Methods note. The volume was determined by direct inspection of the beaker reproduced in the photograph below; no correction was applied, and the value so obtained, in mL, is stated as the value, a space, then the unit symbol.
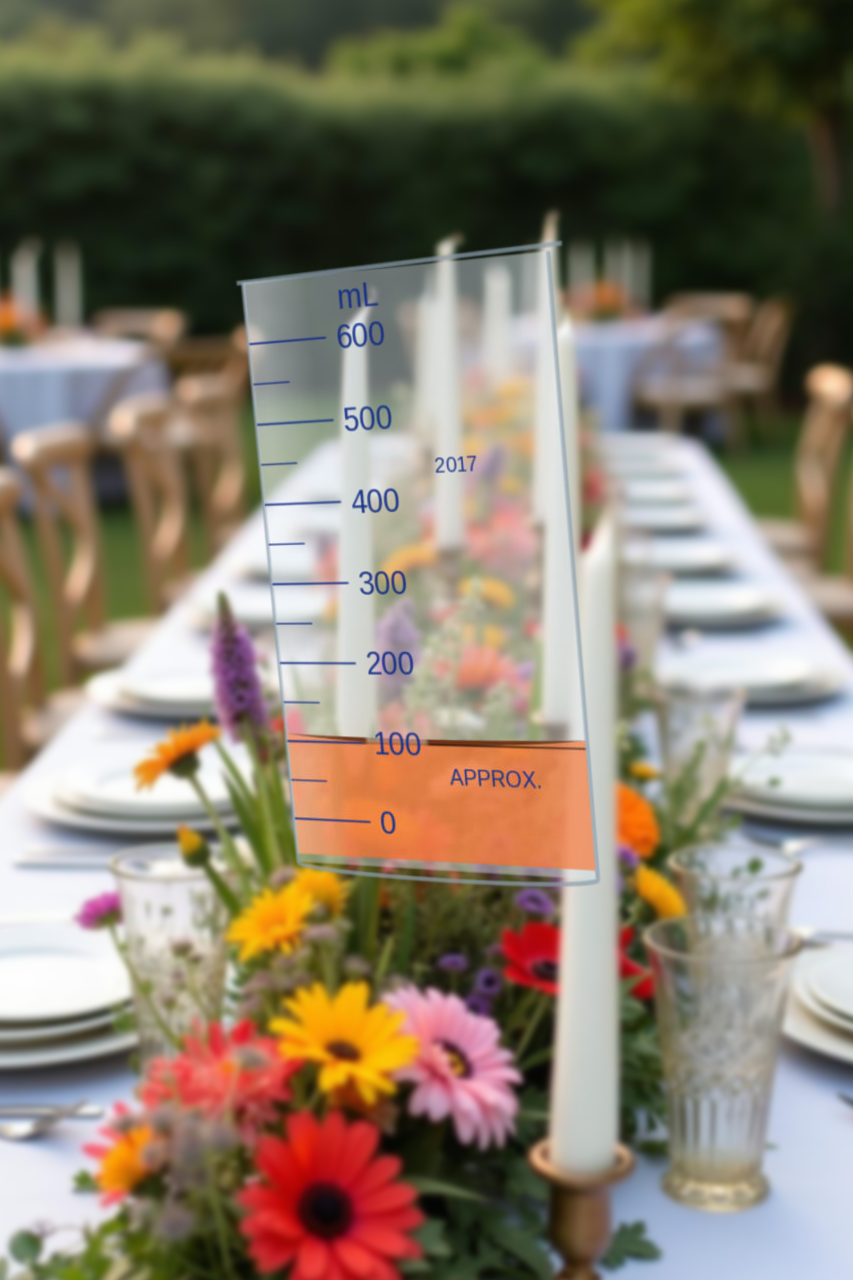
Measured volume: 100 mL
